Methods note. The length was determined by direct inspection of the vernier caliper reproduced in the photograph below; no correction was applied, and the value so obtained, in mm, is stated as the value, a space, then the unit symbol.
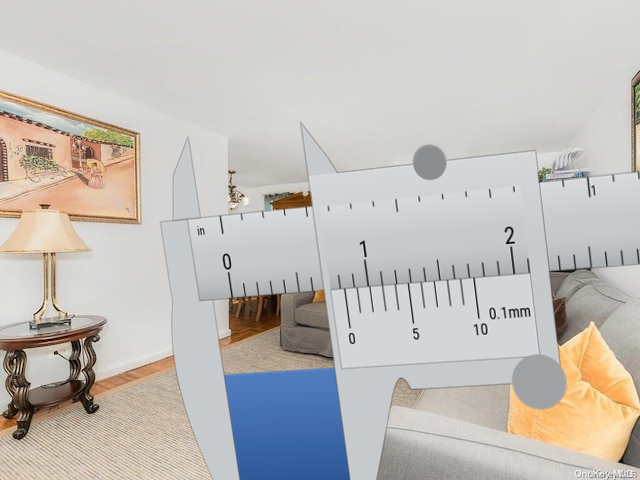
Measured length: 8.3 mm
